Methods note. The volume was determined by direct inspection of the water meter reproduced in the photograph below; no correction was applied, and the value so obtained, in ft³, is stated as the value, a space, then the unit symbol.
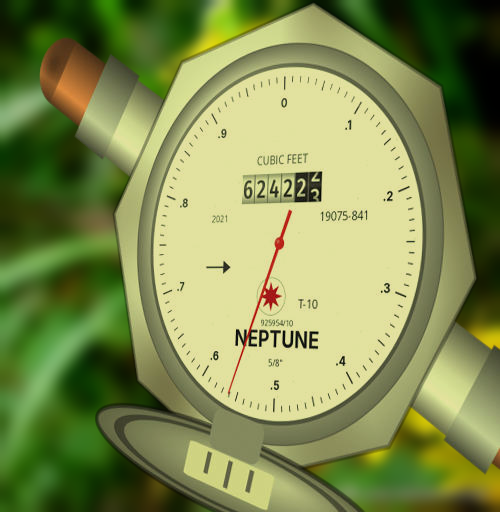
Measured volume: 624222.56 ft³
